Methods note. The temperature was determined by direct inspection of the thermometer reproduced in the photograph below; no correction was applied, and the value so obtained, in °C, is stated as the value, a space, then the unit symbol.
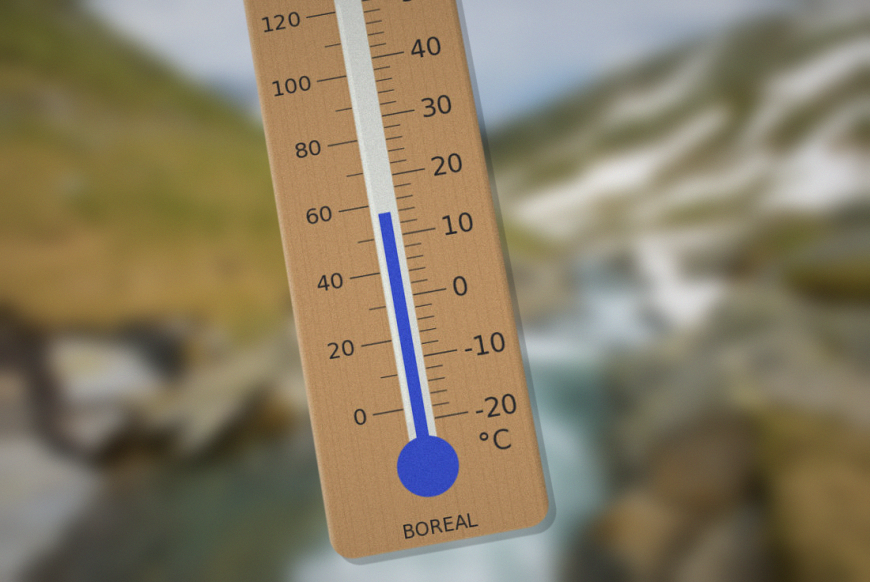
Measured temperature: 14 °C
